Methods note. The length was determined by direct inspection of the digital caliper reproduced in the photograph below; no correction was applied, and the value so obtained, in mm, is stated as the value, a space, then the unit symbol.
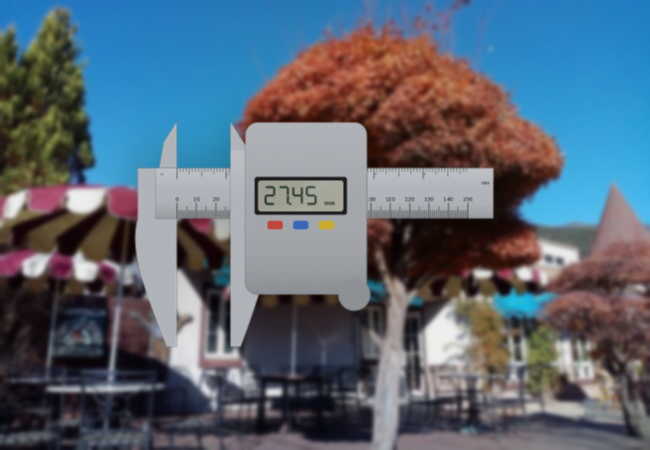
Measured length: 27.45 mm
